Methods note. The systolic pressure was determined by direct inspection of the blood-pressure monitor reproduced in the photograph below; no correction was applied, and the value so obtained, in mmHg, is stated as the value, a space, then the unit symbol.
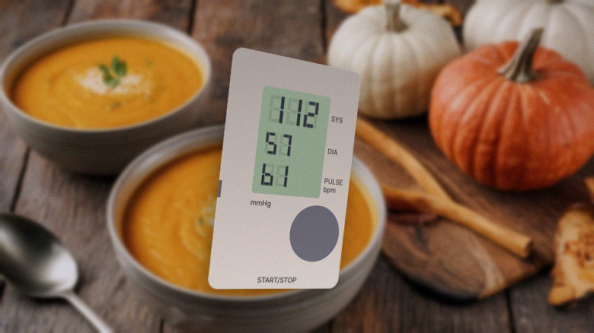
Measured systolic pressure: 112 mmHg
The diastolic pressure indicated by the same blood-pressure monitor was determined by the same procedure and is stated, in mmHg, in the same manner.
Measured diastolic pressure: 57 mmHg
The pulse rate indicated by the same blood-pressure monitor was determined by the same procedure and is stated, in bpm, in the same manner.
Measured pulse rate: 61 bpm
